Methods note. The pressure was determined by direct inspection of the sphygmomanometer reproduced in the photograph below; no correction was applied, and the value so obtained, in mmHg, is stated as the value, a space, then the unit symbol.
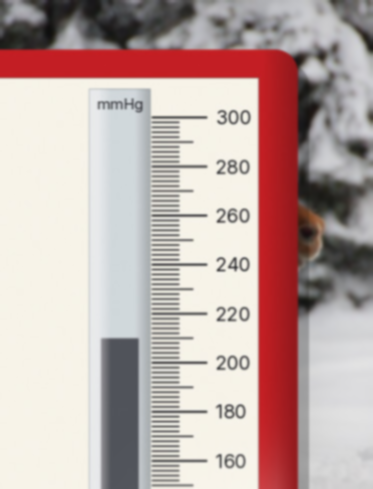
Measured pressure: 210 mmHg
